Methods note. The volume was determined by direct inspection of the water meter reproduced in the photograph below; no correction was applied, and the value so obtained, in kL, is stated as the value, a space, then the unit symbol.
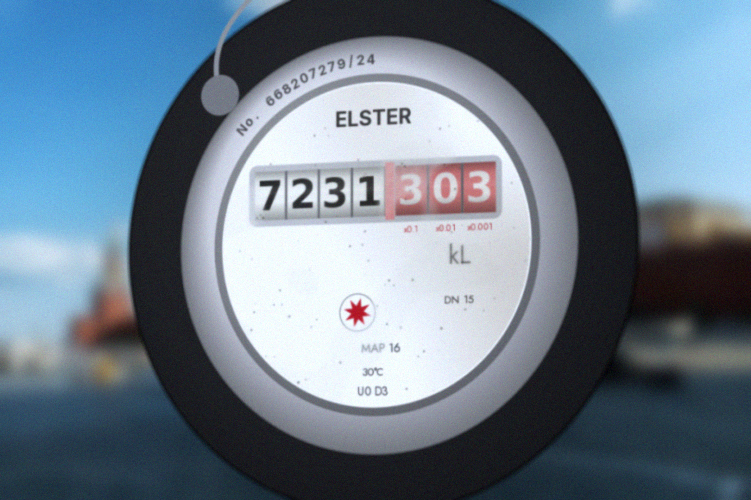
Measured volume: 7231.303 kL
